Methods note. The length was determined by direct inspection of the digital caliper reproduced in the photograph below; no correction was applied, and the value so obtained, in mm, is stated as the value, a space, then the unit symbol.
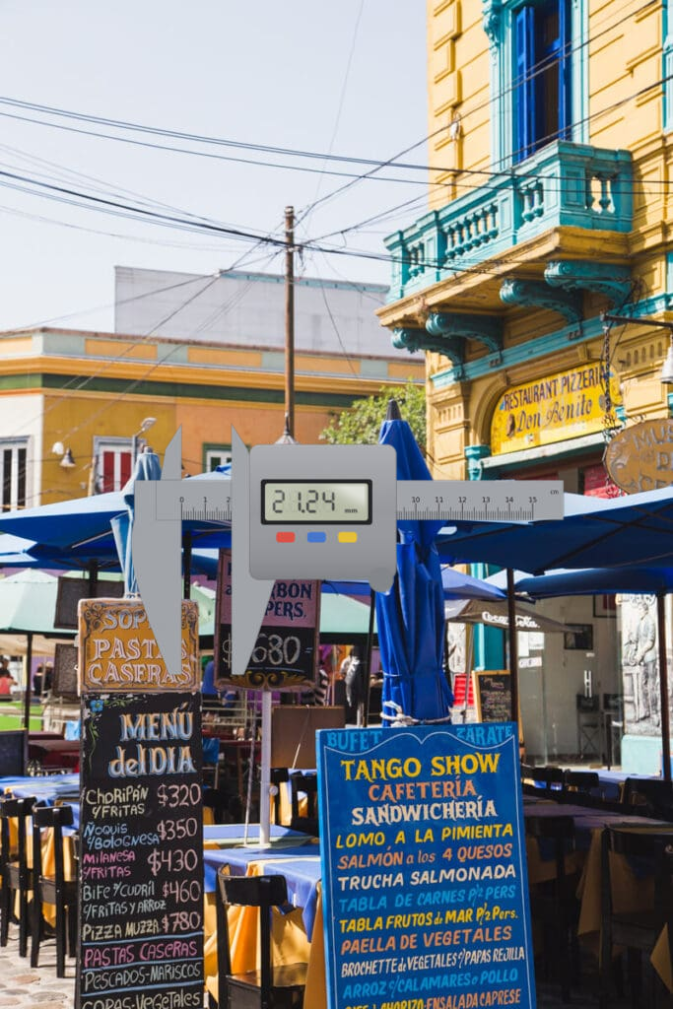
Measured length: 21.24 mm
